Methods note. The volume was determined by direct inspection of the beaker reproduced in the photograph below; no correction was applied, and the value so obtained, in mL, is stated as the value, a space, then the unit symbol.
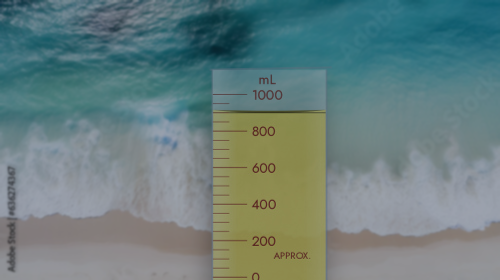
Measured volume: 900 mL
